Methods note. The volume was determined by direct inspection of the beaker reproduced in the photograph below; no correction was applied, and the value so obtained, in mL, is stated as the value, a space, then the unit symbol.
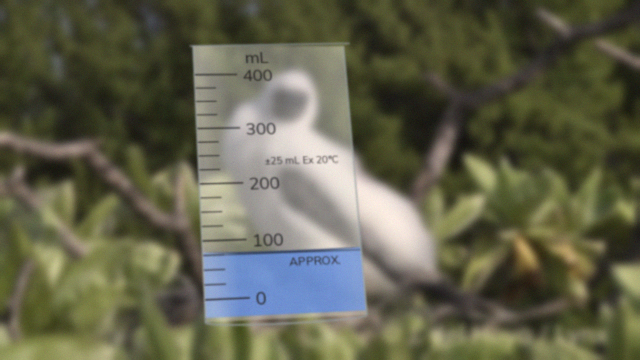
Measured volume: 75 mL
